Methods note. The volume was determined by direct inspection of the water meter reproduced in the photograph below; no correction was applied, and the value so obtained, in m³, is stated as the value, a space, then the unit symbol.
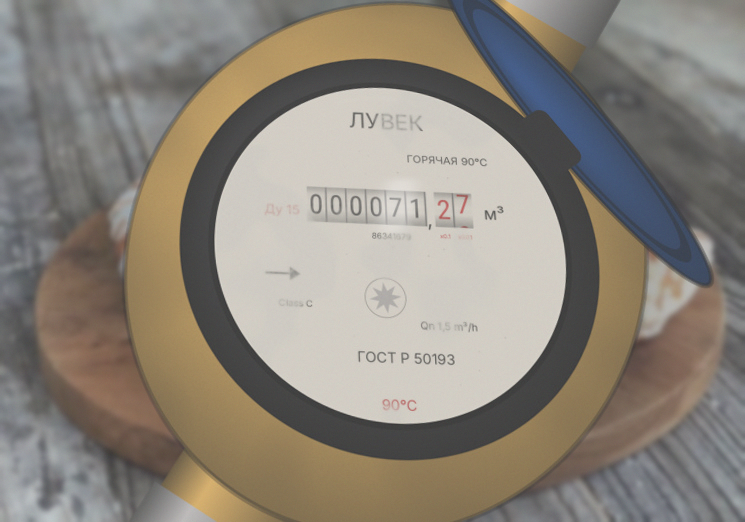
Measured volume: 71.27 m³
